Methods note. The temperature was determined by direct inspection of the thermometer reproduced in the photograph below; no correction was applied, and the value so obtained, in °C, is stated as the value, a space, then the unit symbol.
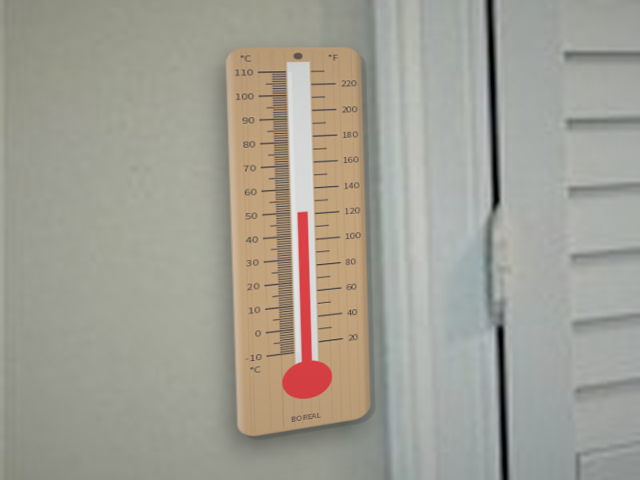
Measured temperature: 50 °C
